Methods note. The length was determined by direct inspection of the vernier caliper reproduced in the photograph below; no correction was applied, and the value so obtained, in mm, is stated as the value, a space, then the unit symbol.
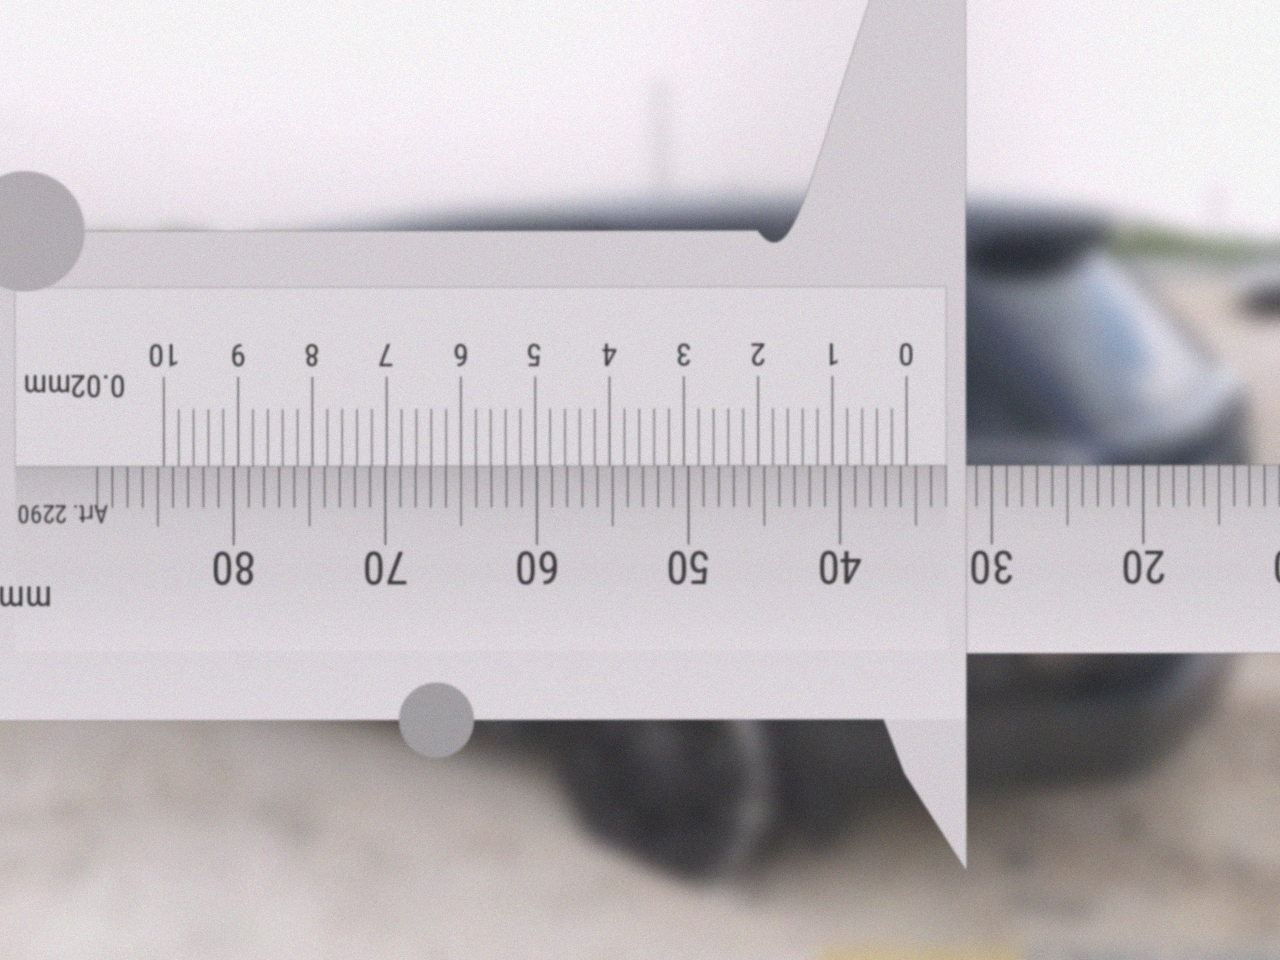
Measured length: 35.6 mm
